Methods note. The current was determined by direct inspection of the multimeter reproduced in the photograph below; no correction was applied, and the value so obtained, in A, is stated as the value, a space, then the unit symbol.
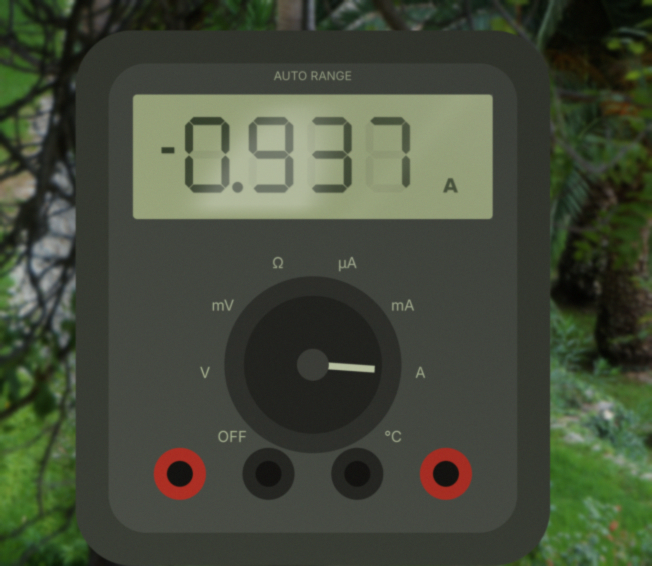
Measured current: -0.937 A
